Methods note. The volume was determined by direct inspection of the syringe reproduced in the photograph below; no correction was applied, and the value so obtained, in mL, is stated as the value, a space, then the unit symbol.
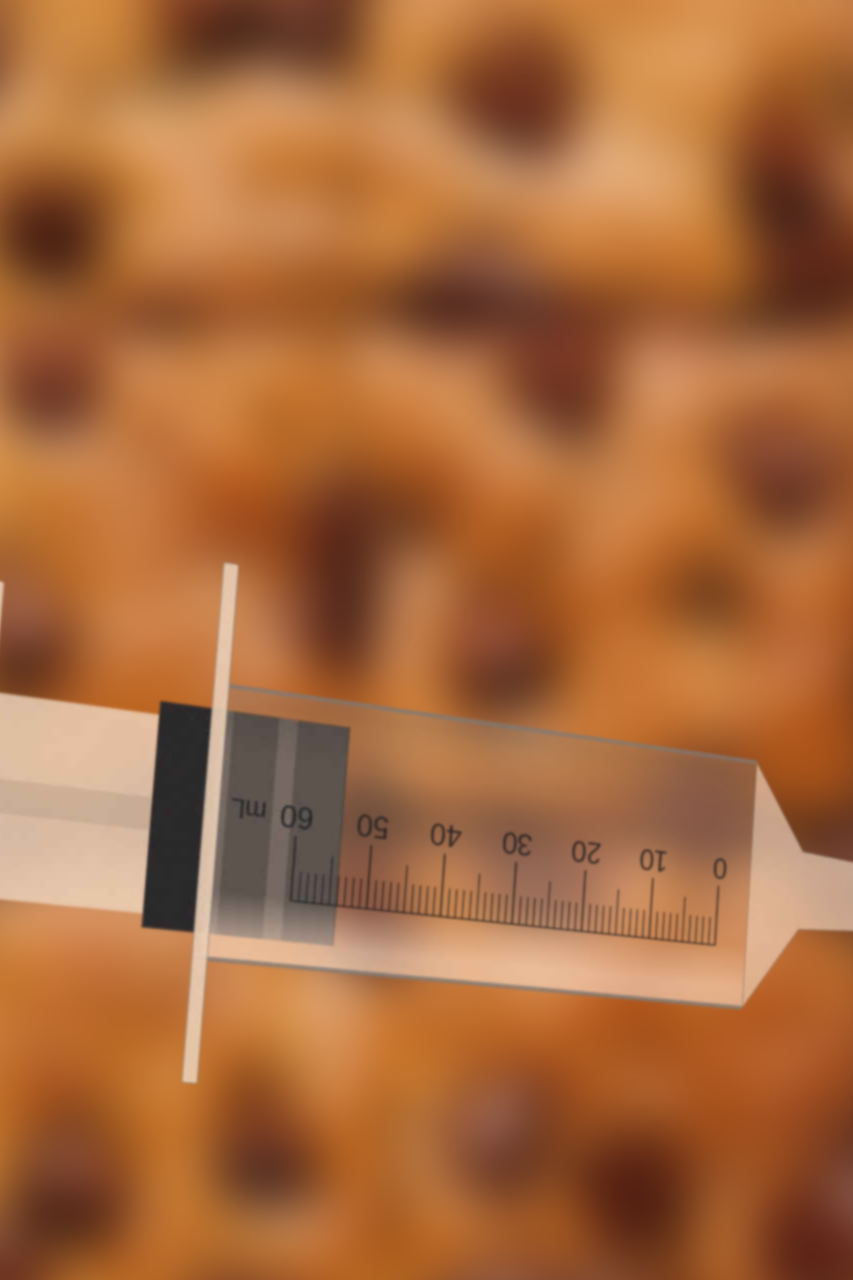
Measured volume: 54 mL
